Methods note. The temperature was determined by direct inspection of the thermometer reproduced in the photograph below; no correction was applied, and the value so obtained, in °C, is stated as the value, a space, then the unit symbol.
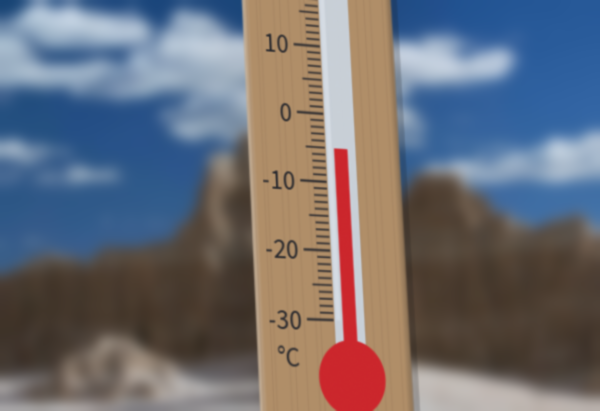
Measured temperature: -5 °C
